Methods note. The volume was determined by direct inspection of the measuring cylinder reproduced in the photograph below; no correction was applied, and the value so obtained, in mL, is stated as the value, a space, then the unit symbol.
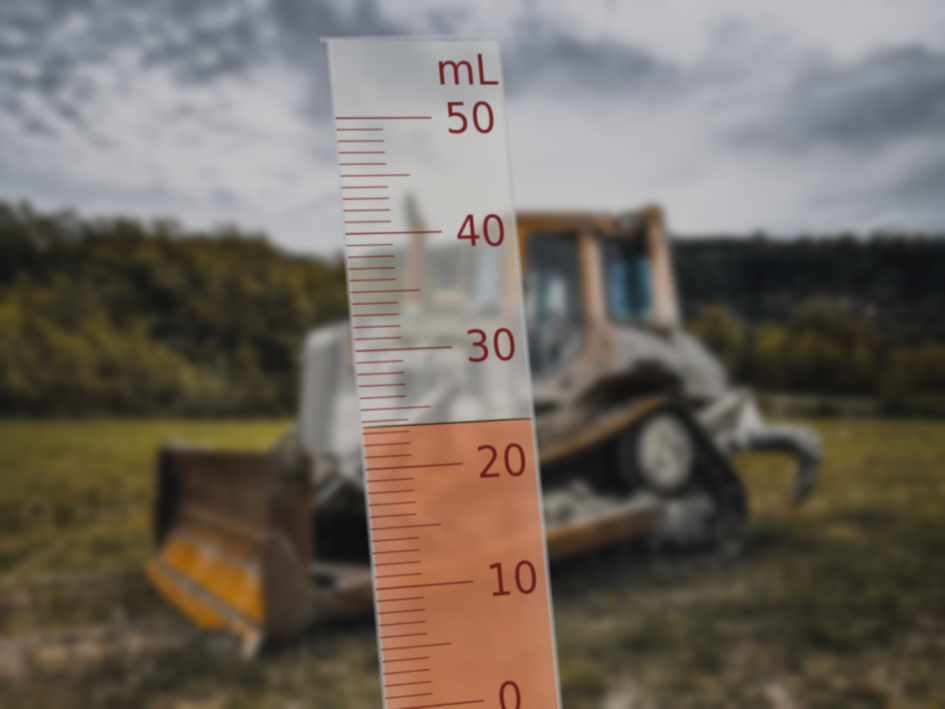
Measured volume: 23.5 mL
